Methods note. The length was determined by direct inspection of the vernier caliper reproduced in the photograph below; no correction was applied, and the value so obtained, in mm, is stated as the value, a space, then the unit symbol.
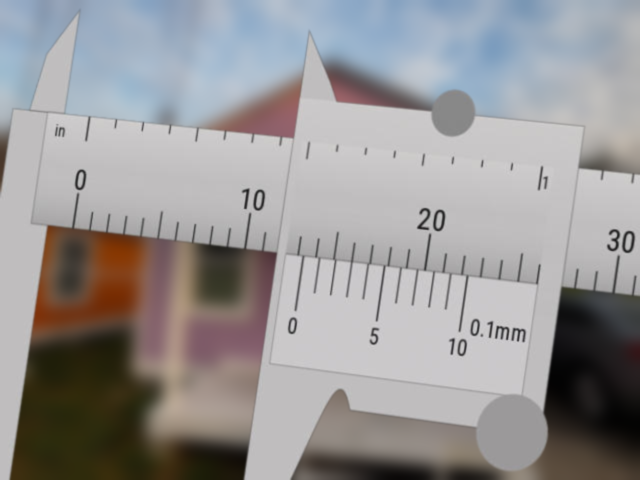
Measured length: 13.3 mm
